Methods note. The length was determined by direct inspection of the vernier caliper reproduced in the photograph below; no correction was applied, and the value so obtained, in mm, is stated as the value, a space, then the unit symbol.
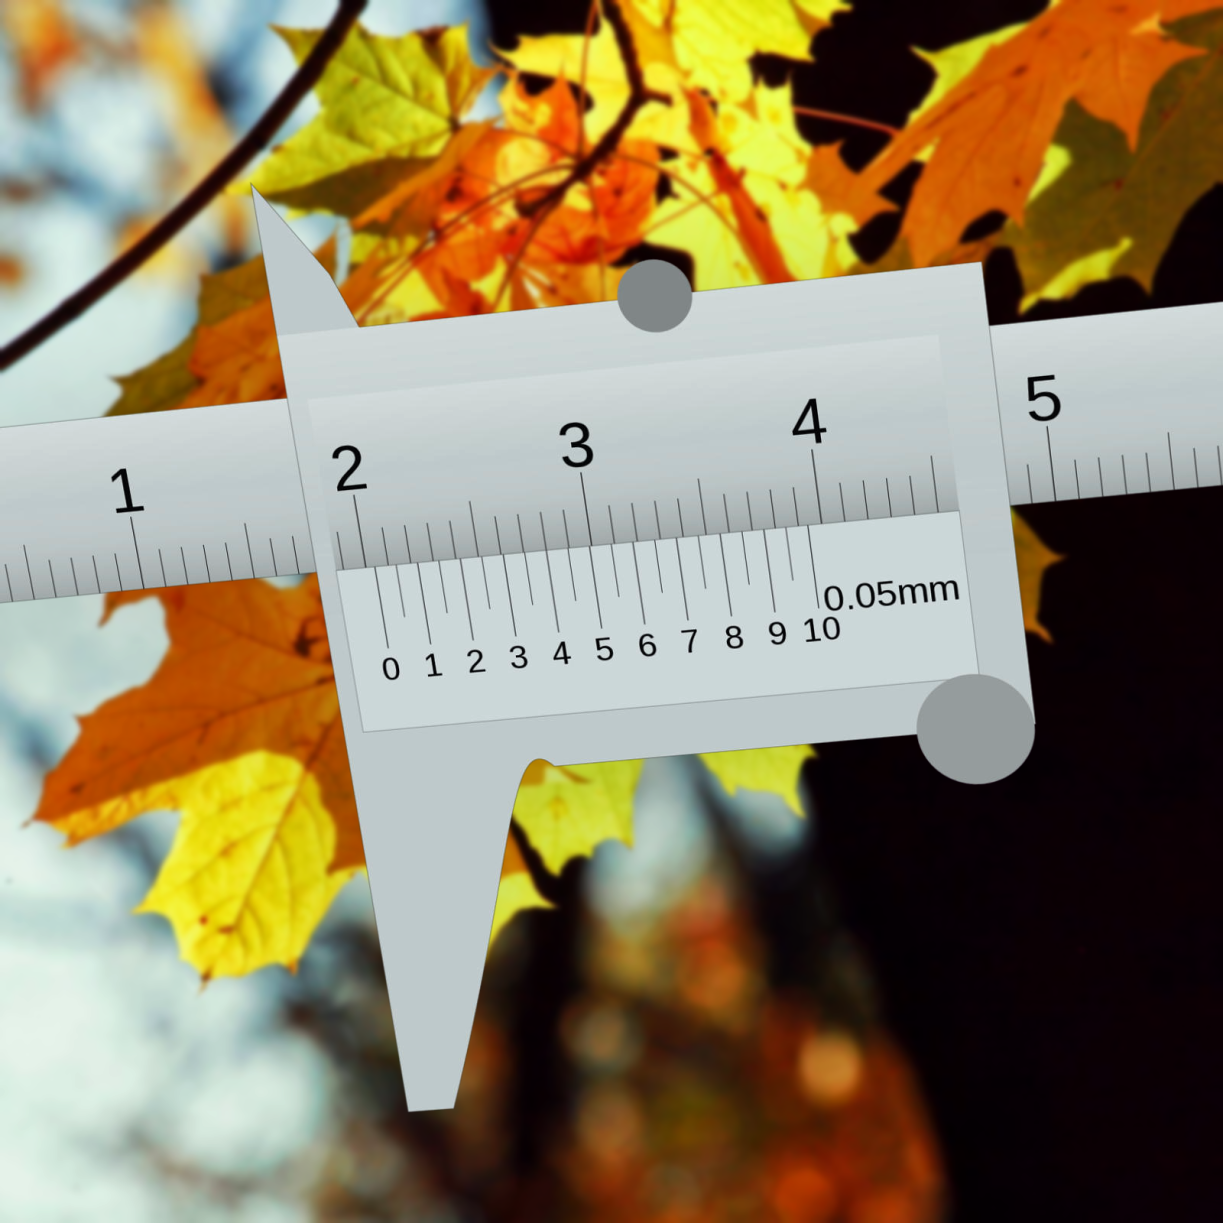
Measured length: 20.40 mm
